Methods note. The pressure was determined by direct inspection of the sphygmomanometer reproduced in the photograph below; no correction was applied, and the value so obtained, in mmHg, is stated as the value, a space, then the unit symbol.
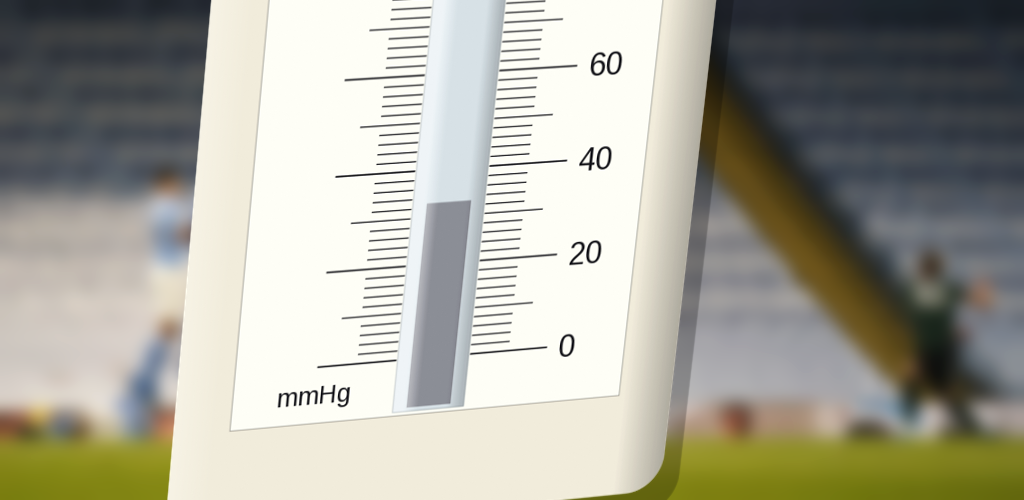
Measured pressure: 33 mmHg
